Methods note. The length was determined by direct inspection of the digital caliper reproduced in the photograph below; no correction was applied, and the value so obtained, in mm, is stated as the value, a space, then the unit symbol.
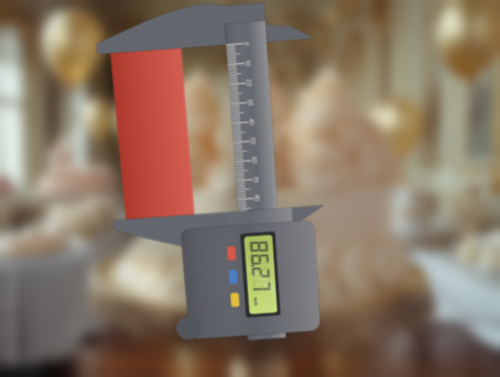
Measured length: 86.27 mm
